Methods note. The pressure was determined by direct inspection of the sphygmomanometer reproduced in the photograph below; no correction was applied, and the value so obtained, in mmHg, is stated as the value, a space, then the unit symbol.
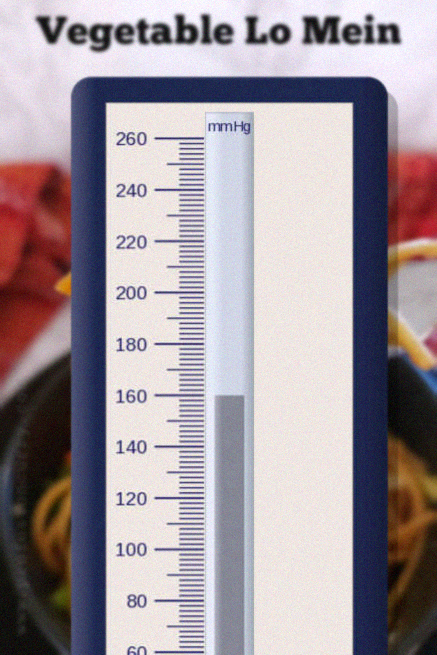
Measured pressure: 160 mmHg
